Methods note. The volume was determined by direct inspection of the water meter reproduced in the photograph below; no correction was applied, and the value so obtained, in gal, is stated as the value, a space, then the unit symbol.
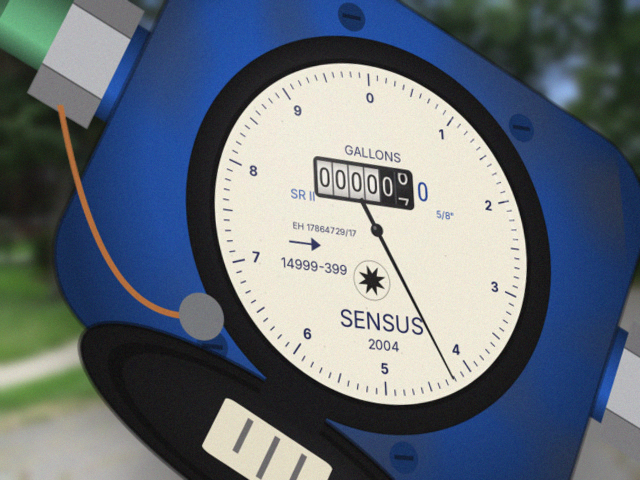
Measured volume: 64.2 gal
